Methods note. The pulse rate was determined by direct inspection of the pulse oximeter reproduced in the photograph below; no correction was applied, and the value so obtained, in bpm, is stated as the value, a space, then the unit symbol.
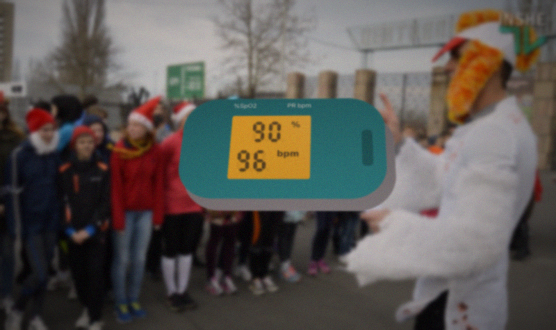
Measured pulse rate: 96 bpm
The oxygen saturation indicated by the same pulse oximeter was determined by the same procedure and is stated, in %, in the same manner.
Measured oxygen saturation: 90 %
